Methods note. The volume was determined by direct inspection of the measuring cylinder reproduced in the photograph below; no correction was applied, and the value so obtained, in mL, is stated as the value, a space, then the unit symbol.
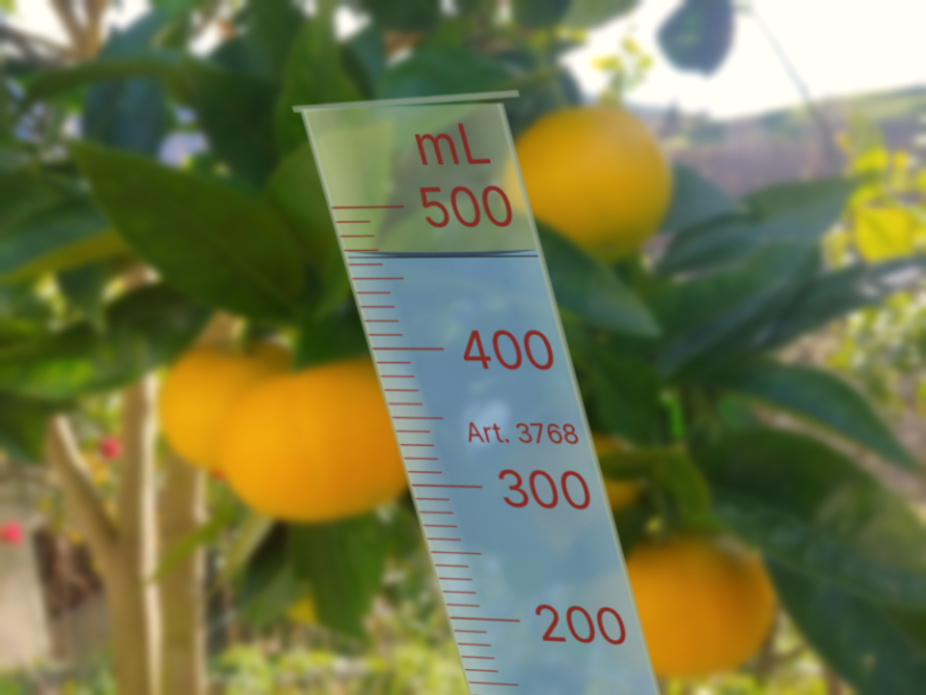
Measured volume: 465 mL
